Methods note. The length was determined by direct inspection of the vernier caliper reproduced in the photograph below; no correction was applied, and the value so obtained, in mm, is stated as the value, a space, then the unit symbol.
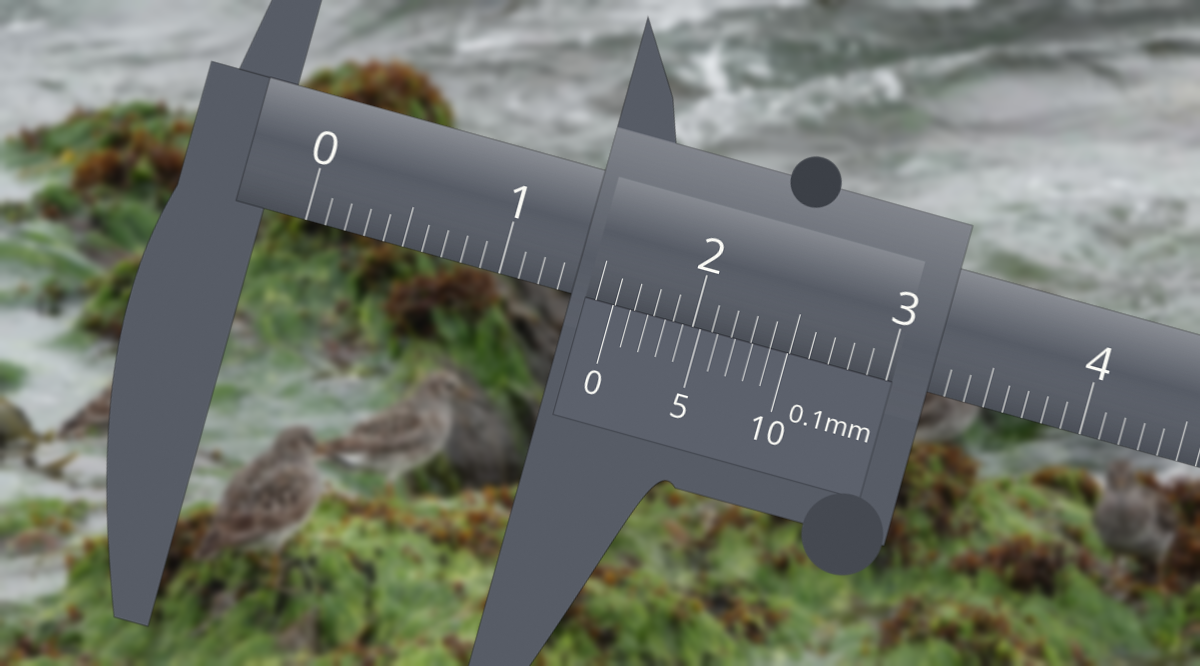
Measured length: 15.9 mm
